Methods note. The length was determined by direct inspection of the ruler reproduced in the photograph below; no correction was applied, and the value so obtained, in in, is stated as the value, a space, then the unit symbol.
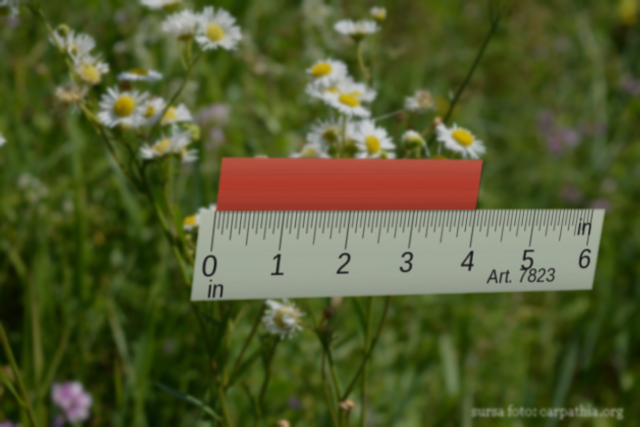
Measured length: 4 in
